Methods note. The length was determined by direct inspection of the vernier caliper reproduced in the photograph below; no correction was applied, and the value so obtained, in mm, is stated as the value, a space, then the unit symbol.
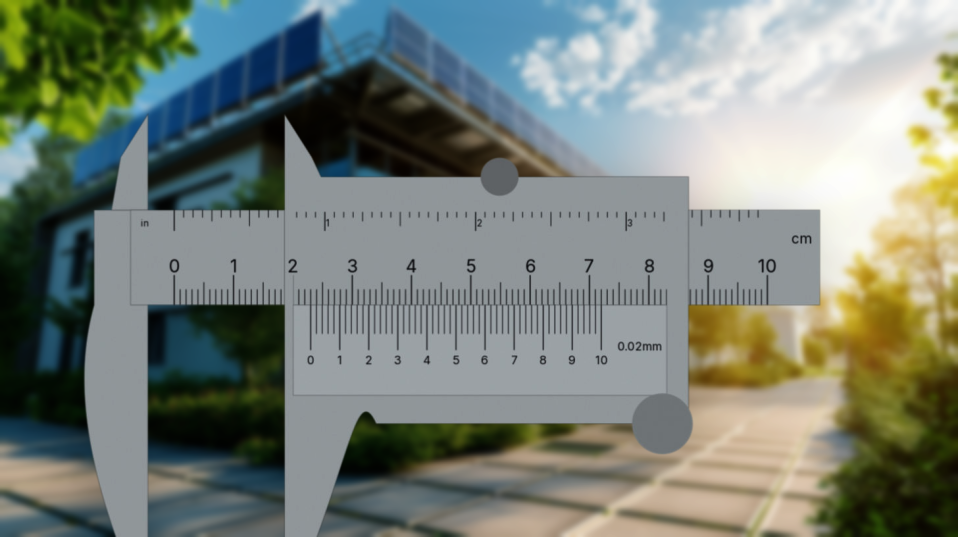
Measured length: 23.0 mm
